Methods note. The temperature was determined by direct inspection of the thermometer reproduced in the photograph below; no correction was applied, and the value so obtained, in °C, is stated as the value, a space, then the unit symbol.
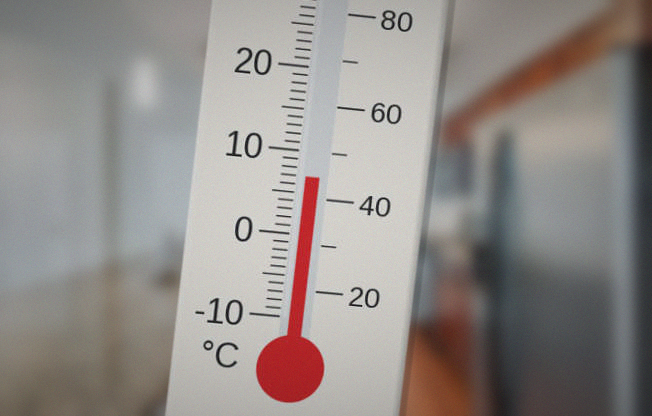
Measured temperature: 7 °C
